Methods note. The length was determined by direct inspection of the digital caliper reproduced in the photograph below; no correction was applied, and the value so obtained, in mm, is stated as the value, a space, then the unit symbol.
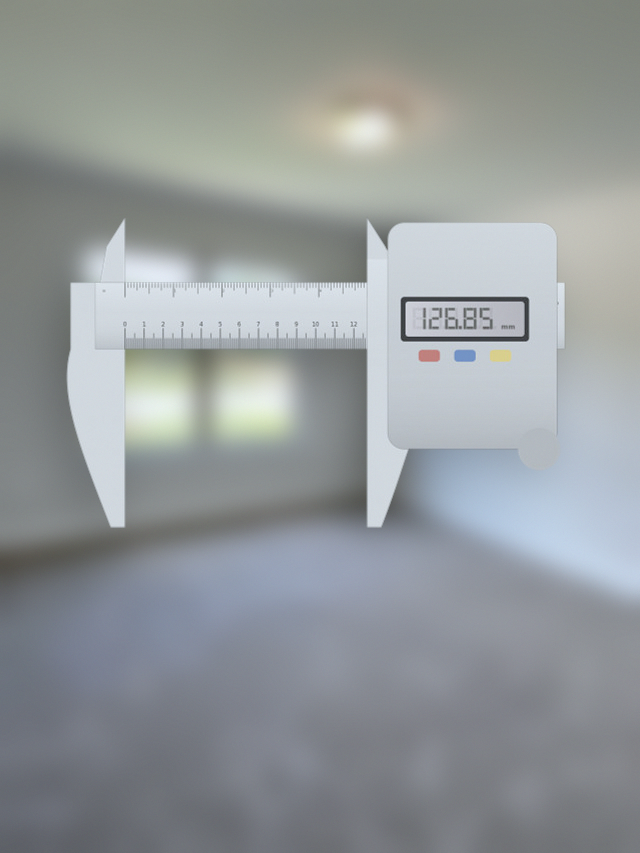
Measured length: 126.85 mm
